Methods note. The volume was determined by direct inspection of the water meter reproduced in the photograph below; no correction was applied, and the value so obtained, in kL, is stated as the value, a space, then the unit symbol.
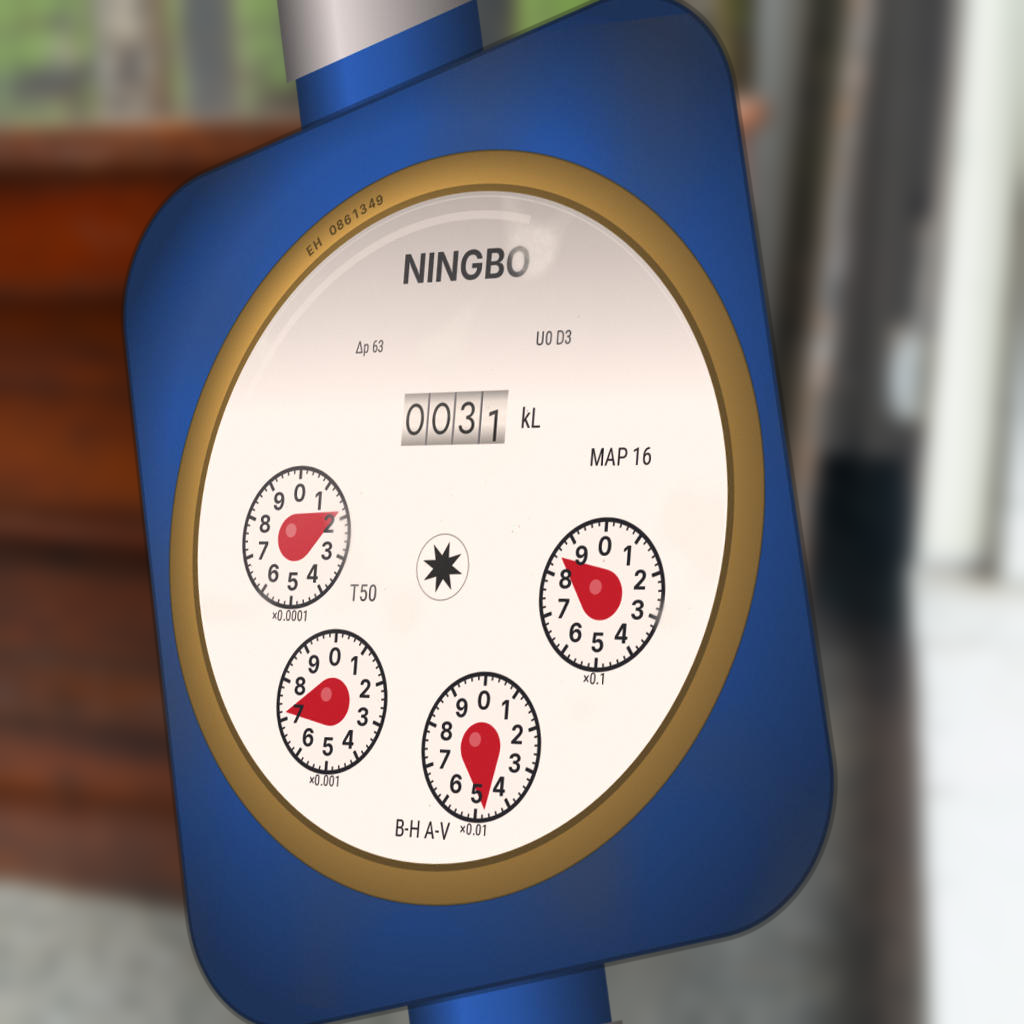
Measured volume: 30.8471 kL
